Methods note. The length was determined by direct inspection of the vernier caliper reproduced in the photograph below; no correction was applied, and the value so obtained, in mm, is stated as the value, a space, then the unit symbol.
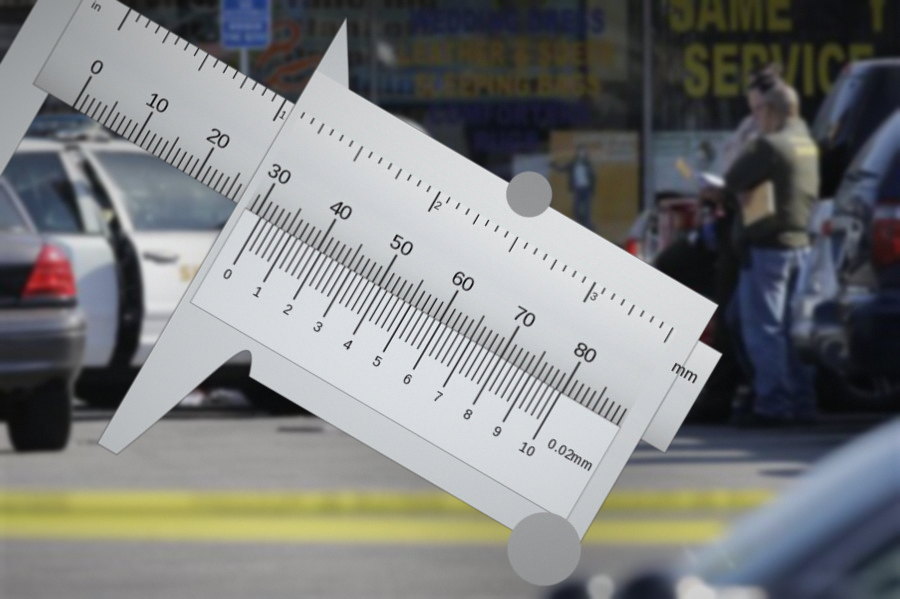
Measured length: 30.8 mm
